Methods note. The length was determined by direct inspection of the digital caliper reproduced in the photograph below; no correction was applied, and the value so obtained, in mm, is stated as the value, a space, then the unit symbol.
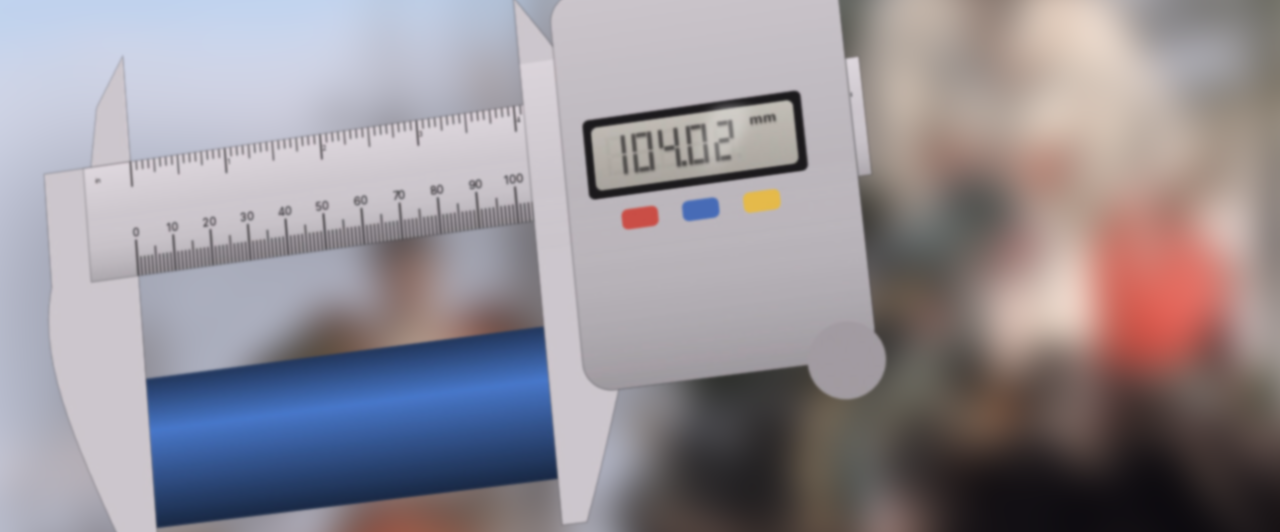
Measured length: 104.02 mm
